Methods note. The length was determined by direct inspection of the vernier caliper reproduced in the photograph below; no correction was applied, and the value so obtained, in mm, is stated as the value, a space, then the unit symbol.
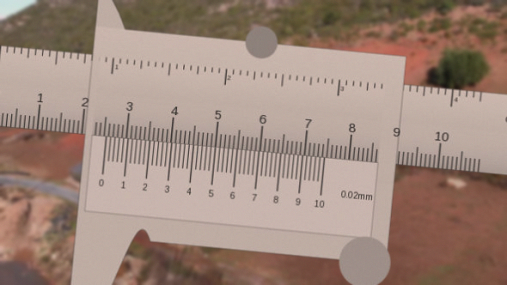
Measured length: 25.5 mm
